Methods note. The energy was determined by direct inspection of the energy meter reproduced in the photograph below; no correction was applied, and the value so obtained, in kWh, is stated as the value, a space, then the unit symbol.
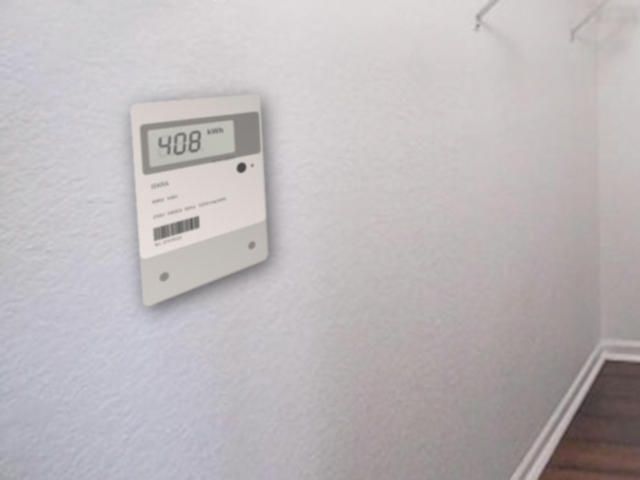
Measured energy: 408 kWh
